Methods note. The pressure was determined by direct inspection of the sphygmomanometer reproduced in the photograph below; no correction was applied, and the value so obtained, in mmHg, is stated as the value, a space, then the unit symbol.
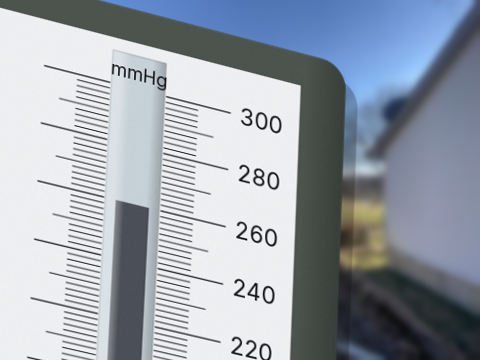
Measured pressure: 260 mmHg
